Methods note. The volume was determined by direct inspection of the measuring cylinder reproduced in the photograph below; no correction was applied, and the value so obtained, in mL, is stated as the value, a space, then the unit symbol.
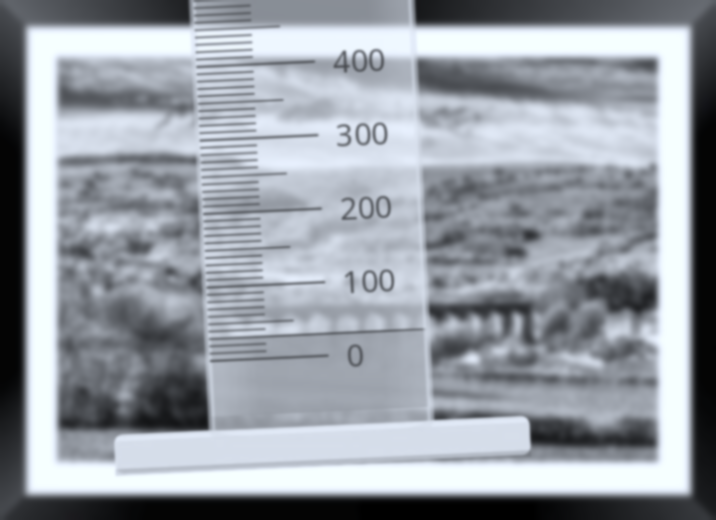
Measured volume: 30 mL
